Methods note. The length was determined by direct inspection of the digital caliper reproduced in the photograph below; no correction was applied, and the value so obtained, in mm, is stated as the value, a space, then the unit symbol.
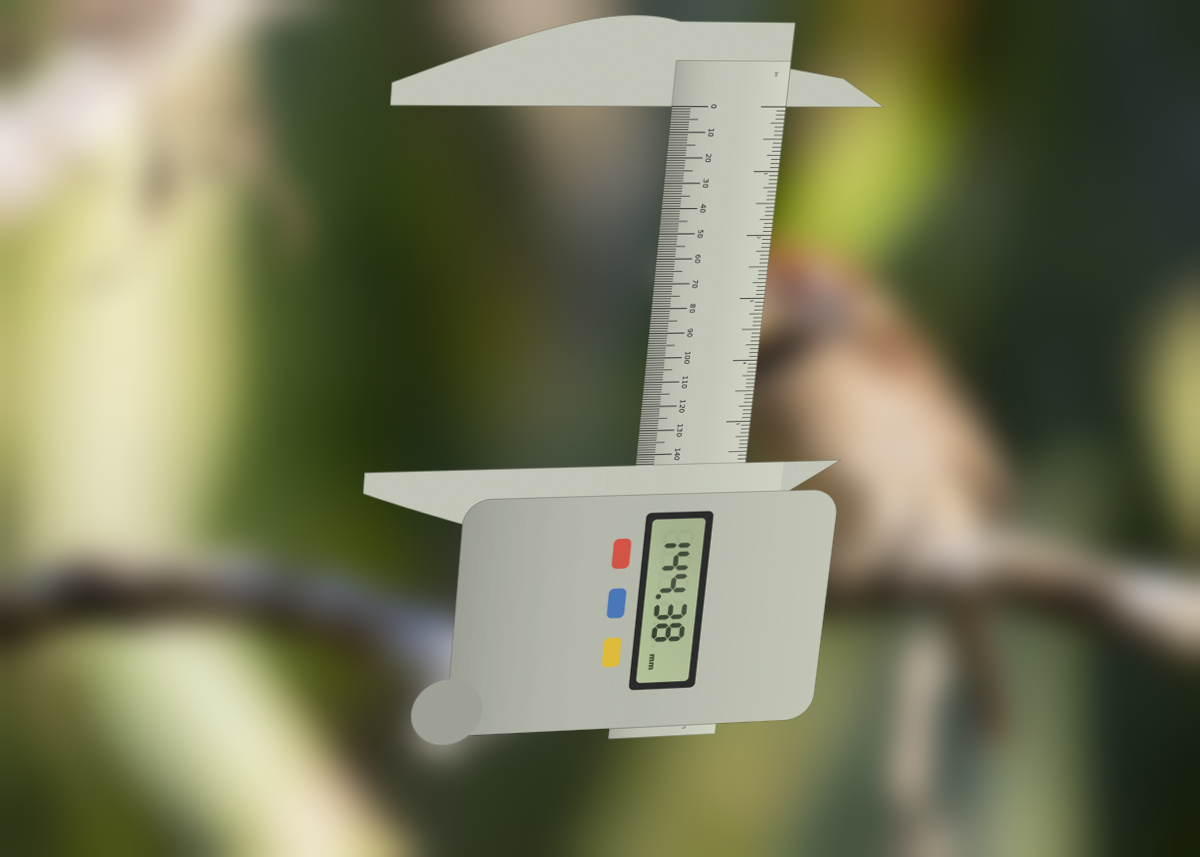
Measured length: 144.38 mm
